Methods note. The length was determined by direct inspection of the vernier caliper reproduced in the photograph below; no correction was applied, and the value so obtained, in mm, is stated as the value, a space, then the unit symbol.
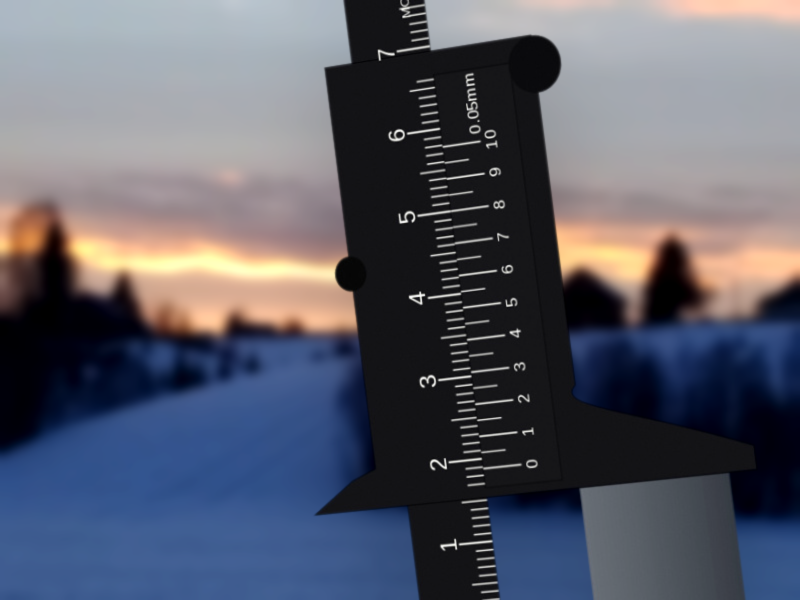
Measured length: 18.8 mm
